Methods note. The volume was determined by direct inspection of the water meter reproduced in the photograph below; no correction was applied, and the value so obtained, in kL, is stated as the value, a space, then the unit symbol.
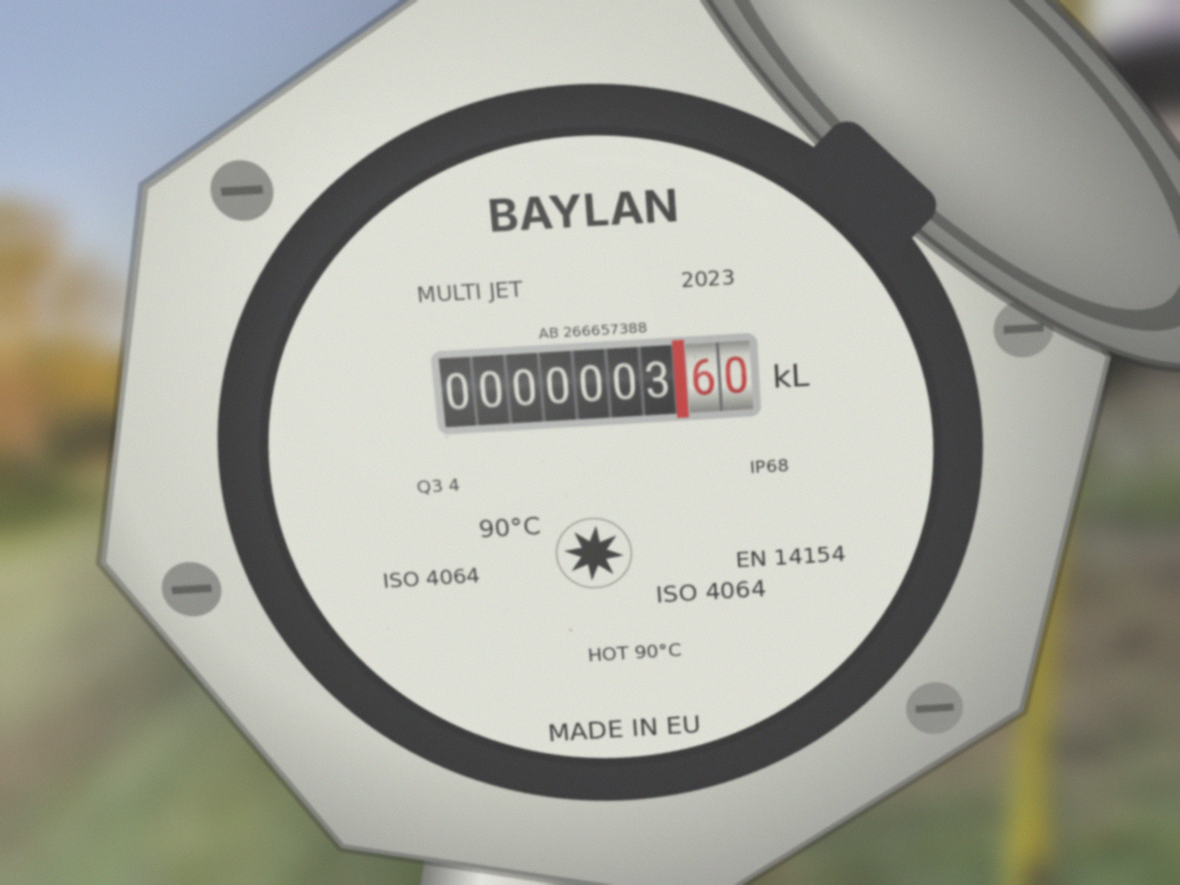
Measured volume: 3.60 kL
